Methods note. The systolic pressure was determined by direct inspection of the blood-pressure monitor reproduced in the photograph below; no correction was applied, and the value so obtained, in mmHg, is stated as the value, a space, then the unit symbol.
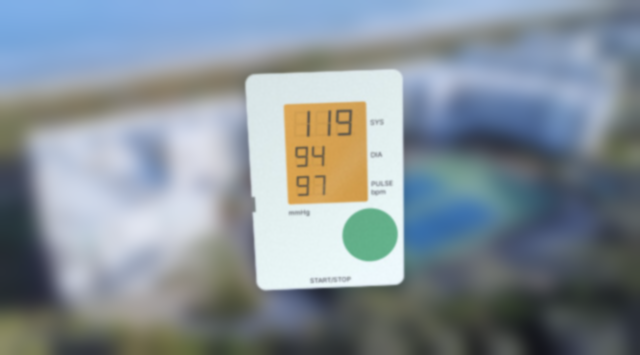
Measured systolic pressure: 119 mmHg
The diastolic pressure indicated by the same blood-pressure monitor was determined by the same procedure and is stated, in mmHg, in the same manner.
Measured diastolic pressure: 94 mmHg
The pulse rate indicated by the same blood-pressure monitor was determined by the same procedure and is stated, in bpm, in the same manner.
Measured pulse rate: 97 bpm
